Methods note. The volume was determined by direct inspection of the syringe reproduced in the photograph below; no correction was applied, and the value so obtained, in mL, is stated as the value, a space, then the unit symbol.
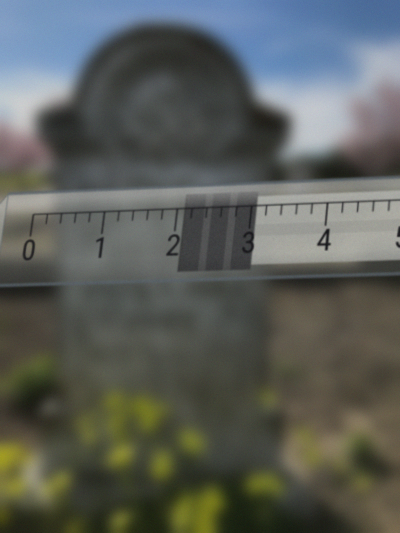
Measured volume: 2.1 mL
